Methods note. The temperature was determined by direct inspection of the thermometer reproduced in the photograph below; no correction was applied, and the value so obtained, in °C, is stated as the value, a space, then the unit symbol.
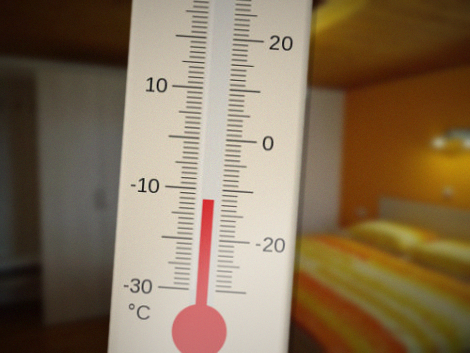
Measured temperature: -12 °C
